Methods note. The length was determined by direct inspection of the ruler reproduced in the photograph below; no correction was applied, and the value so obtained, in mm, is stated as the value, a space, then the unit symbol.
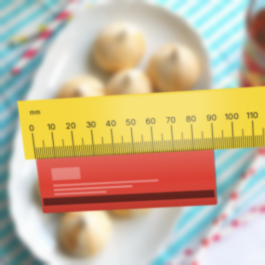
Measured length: 90 mm
